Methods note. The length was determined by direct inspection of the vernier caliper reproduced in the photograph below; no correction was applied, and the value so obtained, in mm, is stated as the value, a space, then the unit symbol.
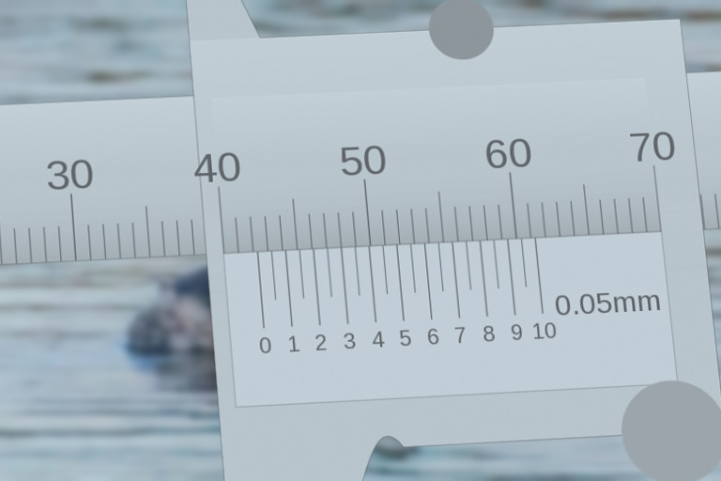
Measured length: 42.3 mm
